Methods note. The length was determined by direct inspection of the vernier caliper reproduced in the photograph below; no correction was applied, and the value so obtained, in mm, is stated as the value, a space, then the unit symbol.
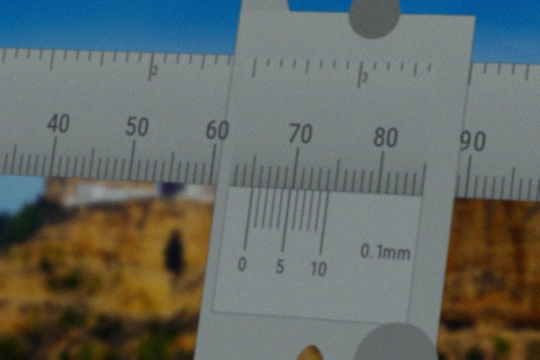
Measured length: 65.2 mm
